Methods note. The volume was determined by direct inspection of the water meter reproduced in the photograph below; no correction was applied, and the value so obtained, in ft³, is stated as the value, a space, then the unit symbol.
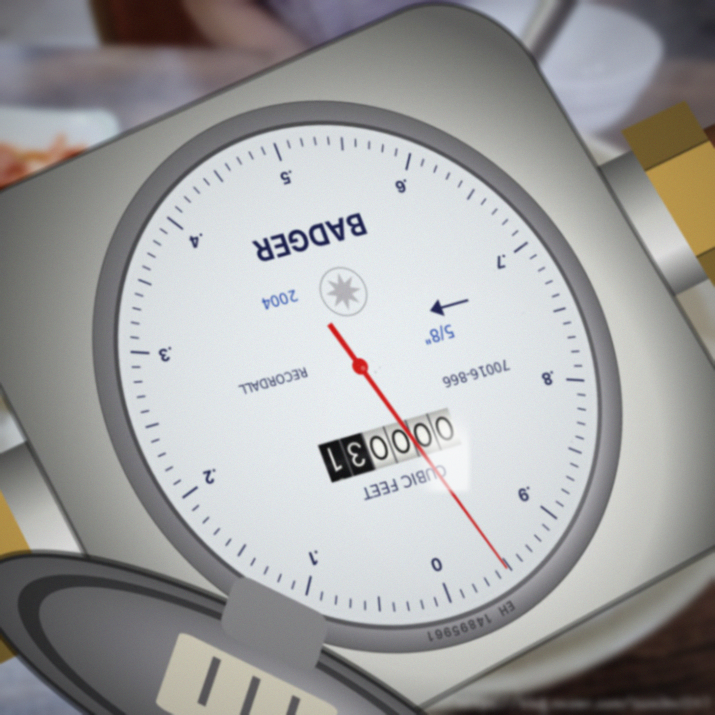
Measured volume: 30.95 ft³
